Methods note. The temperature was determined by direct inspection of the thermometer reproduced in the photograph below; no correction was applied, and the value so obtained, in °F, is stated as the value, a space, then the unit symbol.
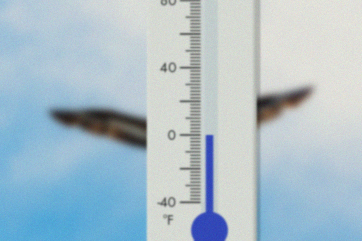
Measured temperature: 0 °F
